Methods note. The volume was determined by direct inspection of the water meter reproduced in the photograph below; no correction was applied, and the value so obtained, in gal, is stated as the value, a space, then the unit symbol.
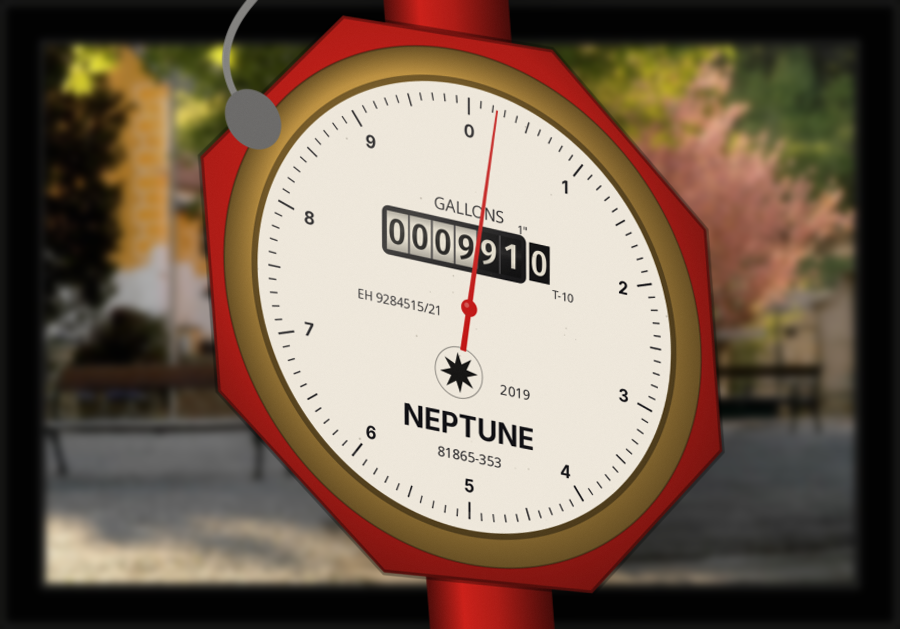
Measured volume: 9910.2 gal
